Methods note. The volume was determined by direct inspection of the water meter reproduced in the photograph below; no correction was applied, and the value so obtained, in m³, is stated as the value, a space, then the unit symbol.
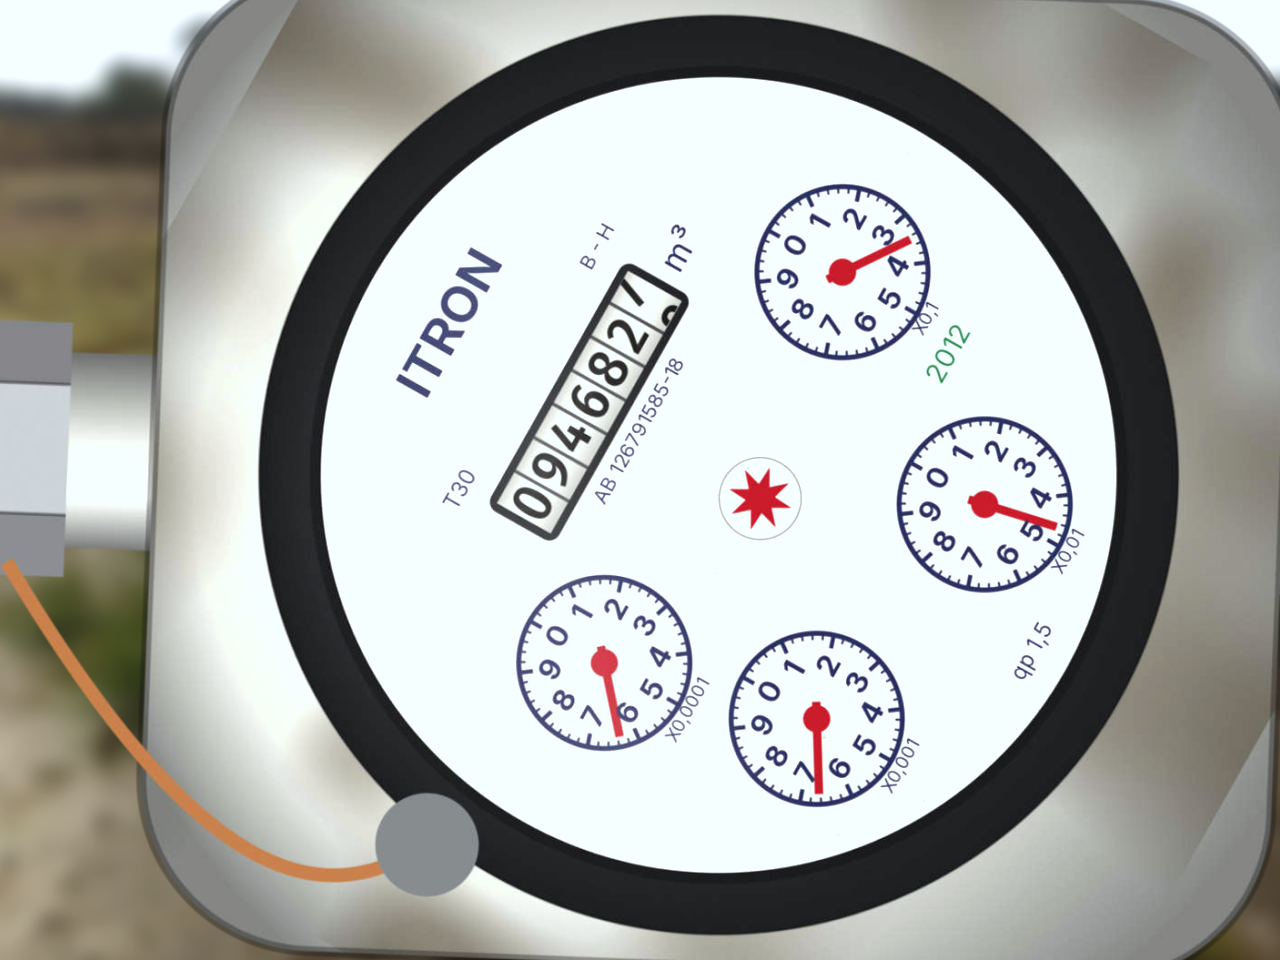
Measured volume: 946827.3466 m³
